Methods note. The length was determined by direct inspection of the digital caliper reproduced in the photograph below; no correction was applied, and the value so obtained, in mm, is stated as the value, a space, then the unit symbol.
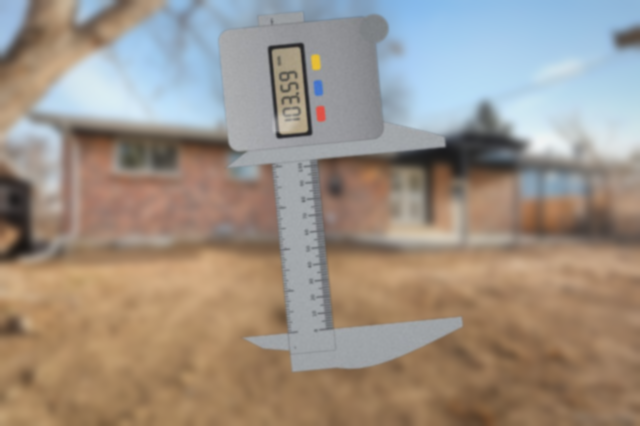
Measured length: 103.59 mm
